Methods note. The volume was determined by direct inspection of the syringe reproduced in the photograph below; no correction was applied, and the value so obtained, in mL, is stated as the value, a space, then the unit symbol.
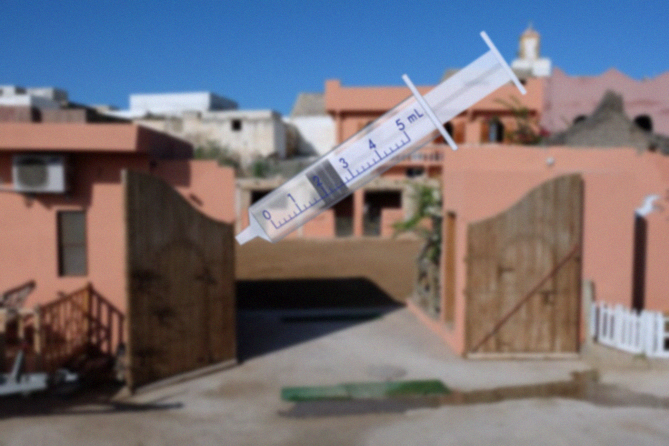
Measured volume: 1.8 mL
